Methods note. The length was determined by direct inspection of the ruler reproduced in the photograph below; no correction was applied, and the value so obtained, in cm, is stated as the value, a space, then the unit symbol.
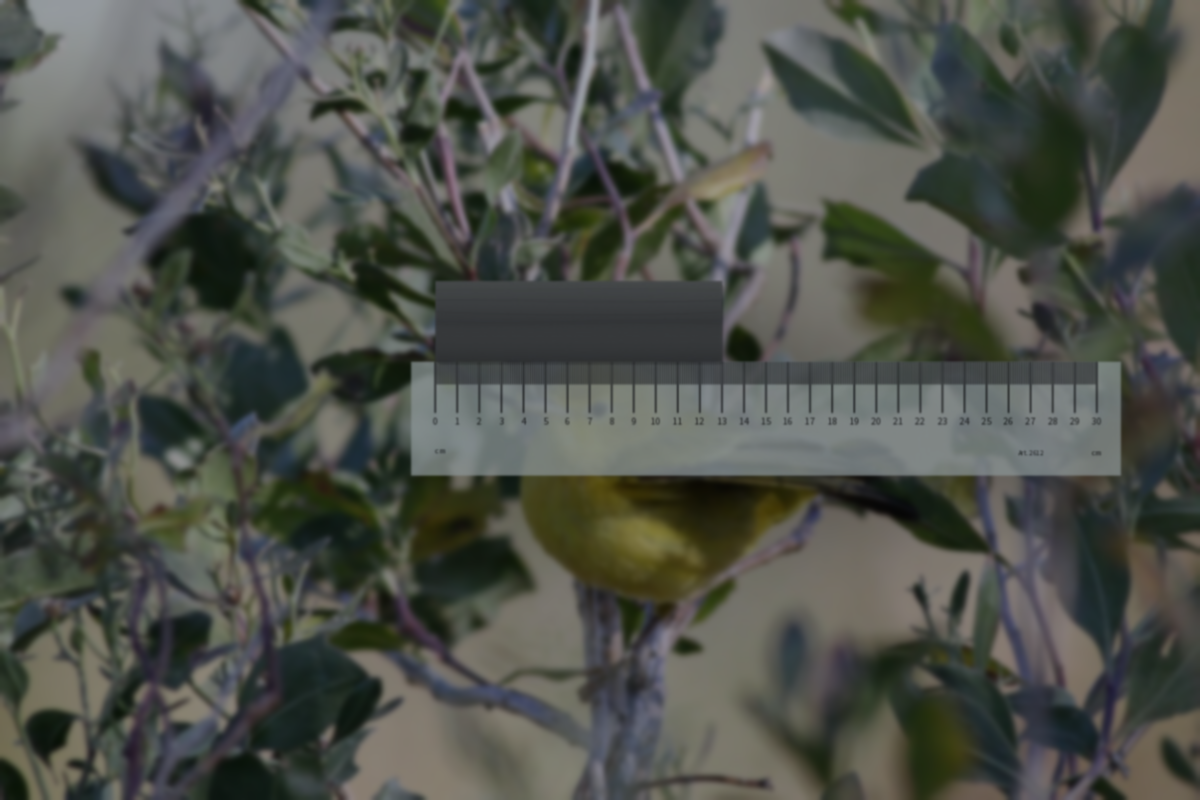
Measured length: 13 cm
